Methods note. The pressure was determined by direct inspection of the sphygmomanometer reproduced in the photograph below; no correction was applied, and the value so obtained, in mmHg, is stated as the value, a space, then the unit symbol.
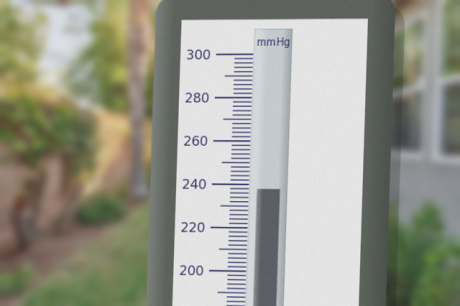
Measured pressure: 238 mmHg
